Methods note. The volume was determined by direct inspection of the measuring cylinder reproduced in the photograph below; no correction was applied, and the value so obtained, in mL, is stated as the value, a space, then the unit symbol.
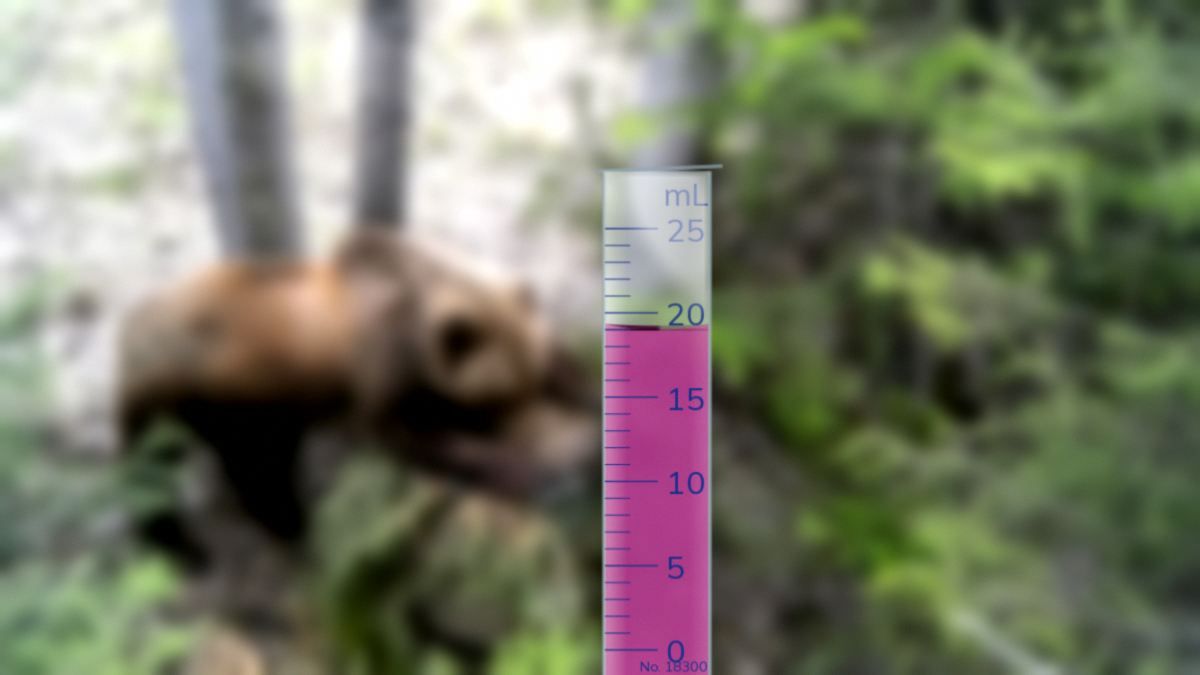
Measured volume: 19 mL
